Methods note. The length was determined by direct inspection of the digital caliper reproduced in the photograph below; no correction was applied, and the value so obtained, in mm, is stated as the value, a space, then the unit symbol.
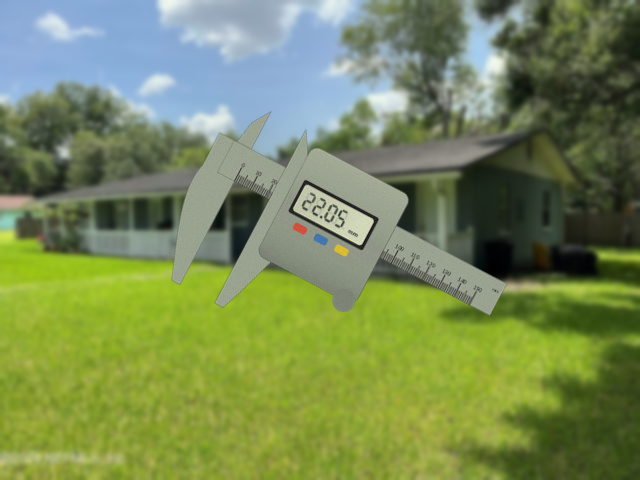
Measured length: 22.05 mm
